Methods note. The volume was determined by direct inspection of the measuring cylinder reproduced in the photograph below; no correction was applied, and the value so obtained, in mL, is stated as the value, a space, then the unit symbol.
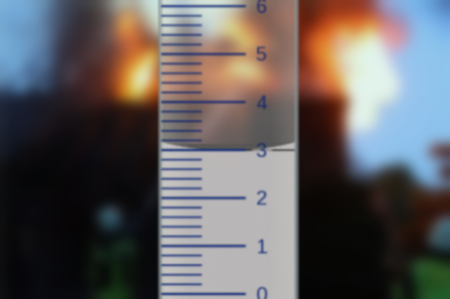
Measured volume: 3 mL
